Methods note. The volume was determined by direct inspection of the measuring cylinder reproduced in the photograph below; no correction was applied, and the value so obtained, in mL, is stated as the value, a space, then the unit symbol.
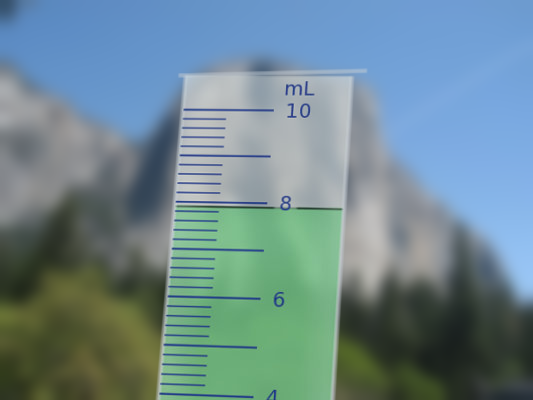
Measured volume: 7.9 mL
